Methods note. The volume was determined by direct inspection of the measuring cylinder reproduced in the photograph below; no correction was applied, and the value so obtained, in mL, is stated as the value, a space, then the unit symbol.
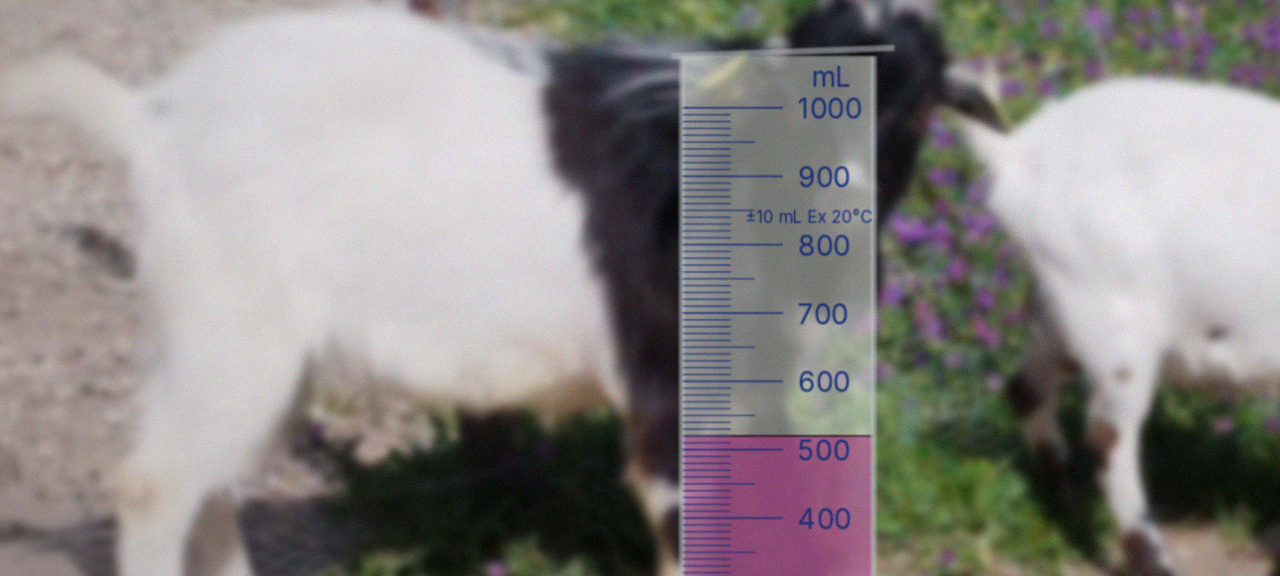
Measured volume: 520 mL
